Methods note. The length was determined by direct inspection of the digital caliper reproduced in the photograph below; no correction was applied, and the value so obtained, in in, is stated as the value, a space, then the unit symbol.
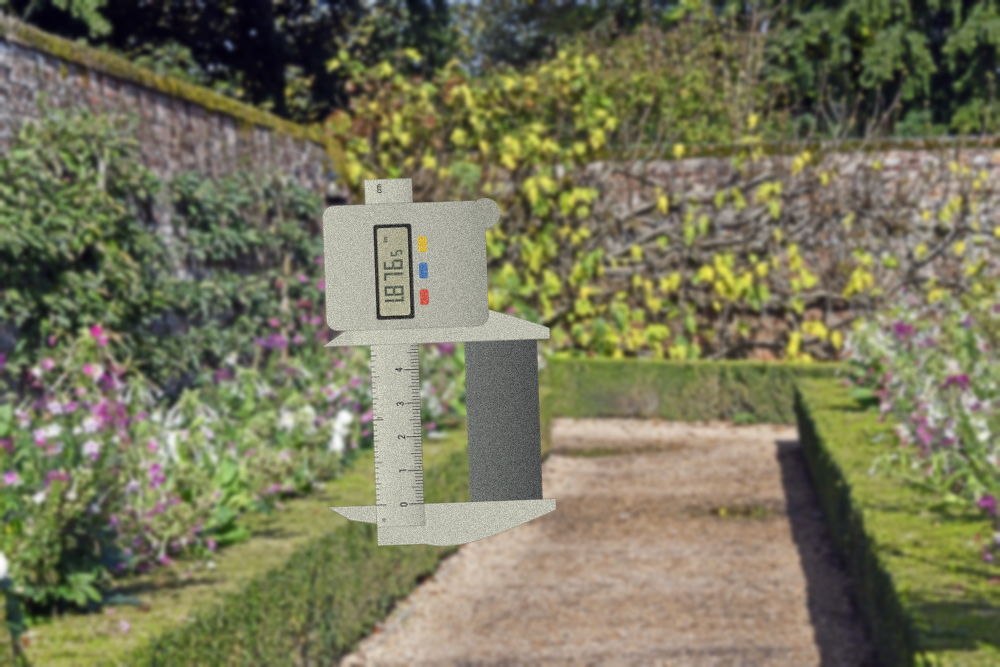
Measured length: 1.8765 in
